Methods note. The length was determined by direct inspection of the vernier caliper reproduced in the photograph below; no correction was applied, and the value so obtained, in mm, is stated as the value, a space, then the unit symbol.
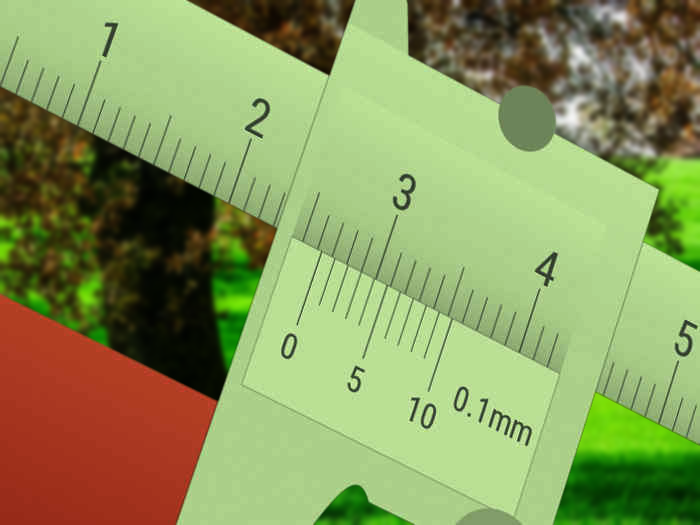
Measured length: 26.3 mm
